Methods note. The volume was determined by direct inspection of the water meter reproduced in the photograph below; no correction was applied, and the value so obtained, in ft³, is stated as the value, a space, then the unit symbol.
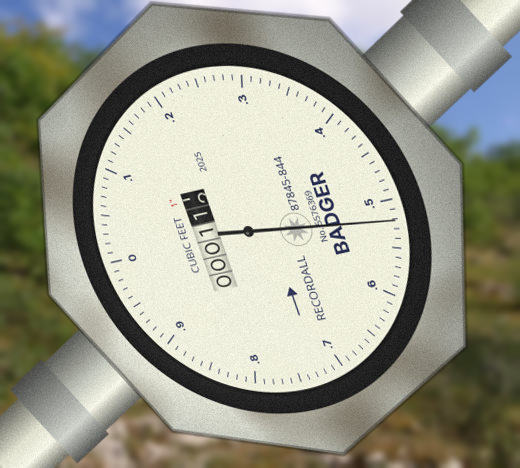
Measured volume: 111.52 ft³
